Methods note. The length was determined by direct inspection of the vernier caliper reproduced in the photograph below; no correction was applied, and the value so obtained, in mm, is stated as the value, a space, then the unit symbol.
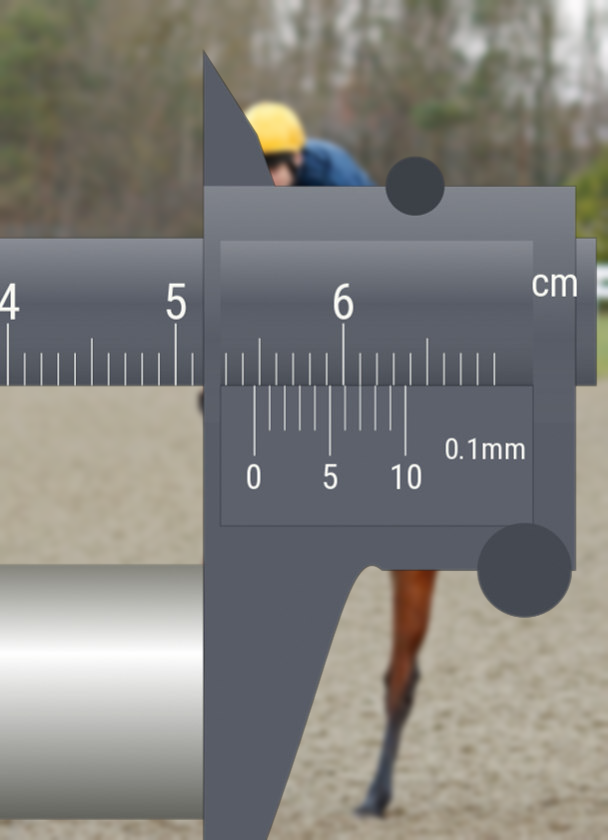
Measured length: 54.7 mm
